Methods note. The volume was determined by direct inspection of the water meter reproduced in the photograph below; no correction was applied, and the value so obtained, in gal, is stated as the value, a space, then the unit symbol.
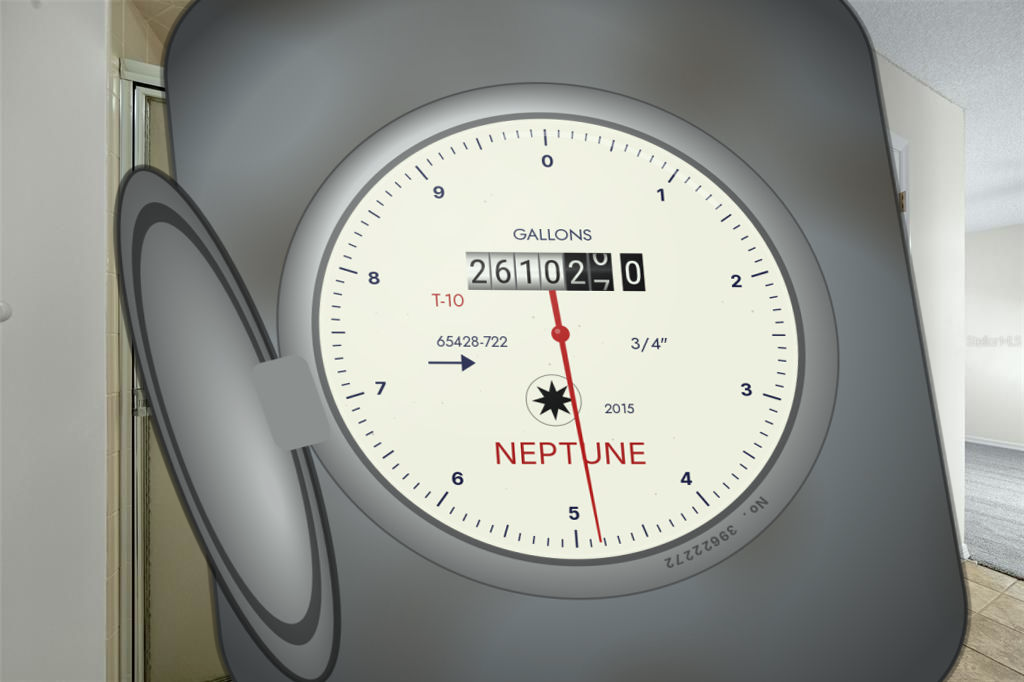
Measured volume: 2610264.8 gal
